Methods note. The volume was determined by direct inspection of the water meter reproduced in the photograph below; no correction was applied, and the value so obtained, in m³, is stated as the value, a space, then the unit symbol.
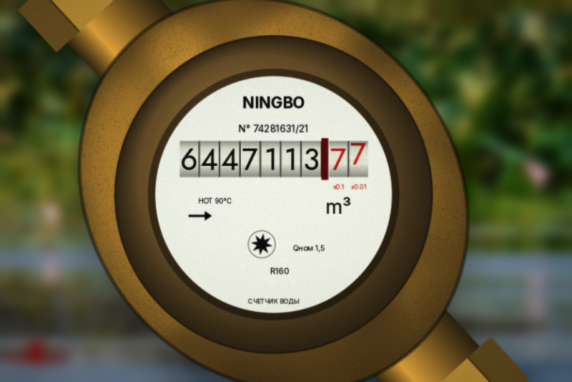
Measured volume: 6447113.77 m³
